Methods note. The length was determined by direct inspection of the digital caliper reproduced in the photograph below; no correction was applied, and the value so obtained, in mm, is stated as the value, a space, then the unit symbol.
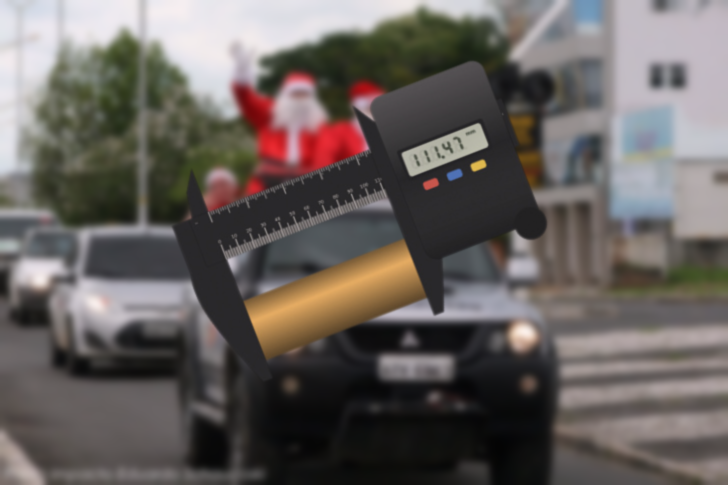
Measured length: 111.47 mm
